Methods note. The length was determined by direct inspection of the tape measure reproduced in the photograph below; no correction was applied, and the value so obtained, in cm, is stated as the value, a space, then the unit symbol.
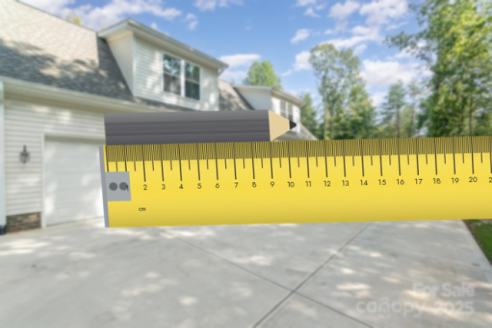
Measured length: 10.5 cm
